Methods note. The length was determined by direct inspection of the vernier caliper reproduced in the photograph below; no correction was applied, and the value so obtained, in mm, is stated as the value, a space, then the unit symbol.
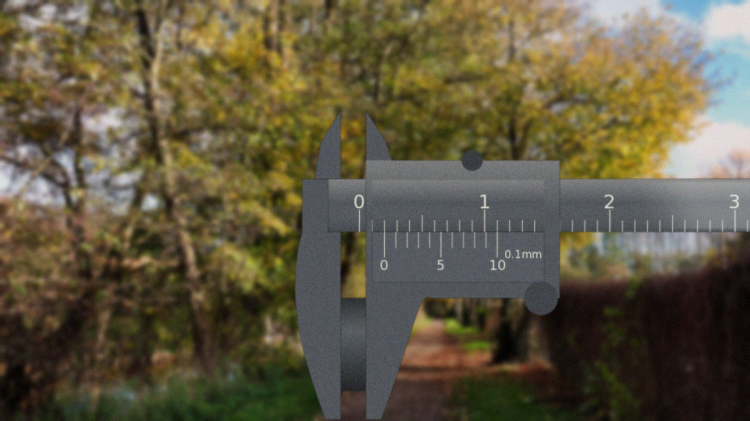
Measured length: 2.0 mm
